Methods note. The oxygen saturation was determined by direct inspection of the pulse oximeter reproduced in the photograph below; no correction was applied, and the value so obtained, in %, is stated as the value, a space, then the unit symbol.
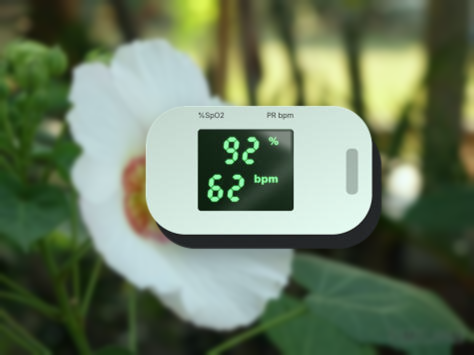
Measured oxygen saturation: 92 %
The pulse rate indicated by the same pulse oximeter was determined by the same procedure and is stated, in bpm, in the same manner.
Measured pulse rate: 62 bpm
